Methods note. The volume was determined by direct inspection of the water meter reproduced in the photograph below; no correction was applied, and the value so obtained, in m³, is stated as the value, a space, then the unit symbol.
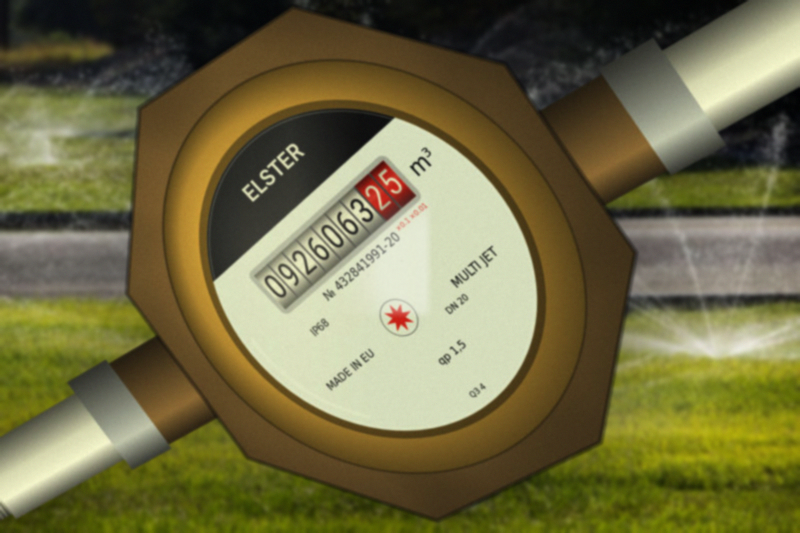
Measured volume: 926063.25 m³
